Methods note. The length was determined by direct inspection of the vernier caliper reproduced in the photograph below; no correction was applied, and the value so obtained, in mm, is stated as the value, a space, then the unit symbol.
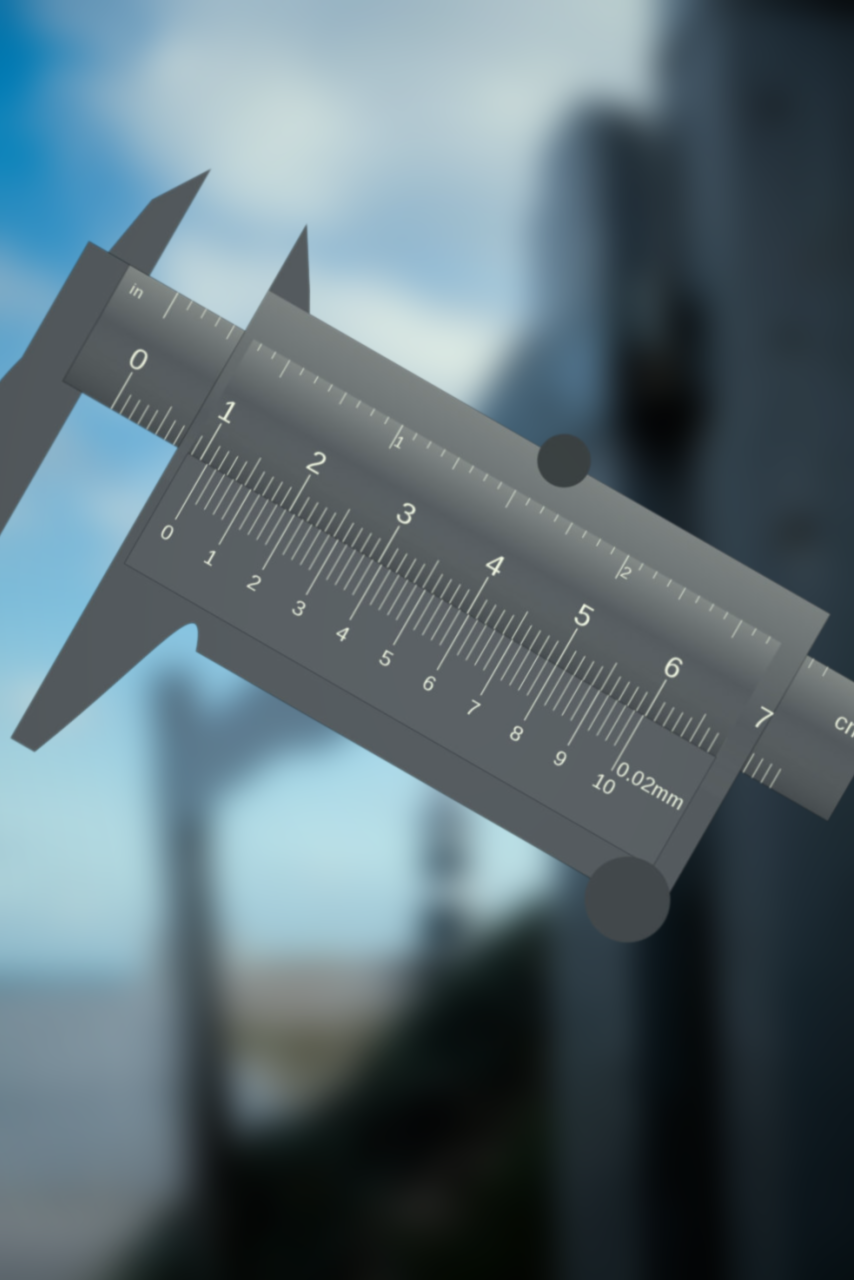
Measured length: 10.8 mm
